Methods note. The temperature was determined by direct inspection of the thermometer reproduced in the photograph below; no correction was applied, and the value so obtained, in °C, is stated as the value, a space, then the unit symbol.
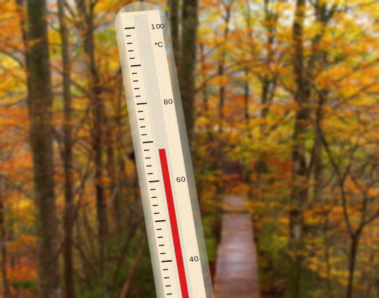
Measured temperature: 68 °C
